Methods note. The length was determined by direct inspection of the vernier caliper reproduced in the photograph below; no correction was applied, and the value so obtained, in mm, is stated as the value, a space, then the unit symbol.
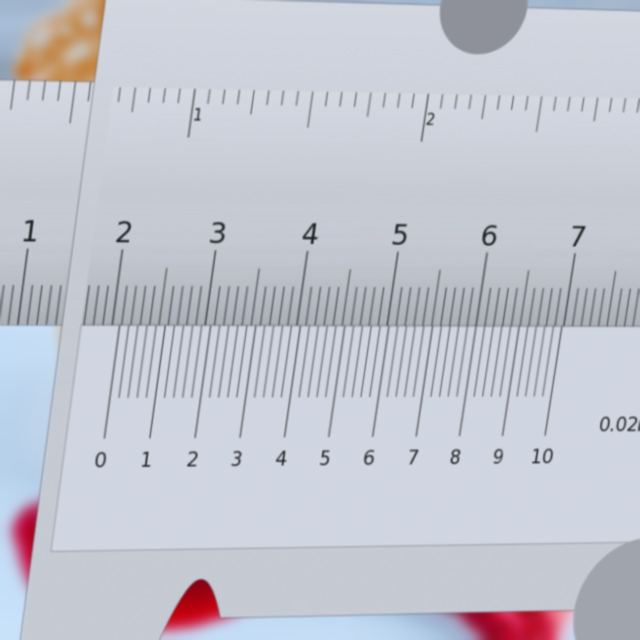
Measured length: 20.8 mm
